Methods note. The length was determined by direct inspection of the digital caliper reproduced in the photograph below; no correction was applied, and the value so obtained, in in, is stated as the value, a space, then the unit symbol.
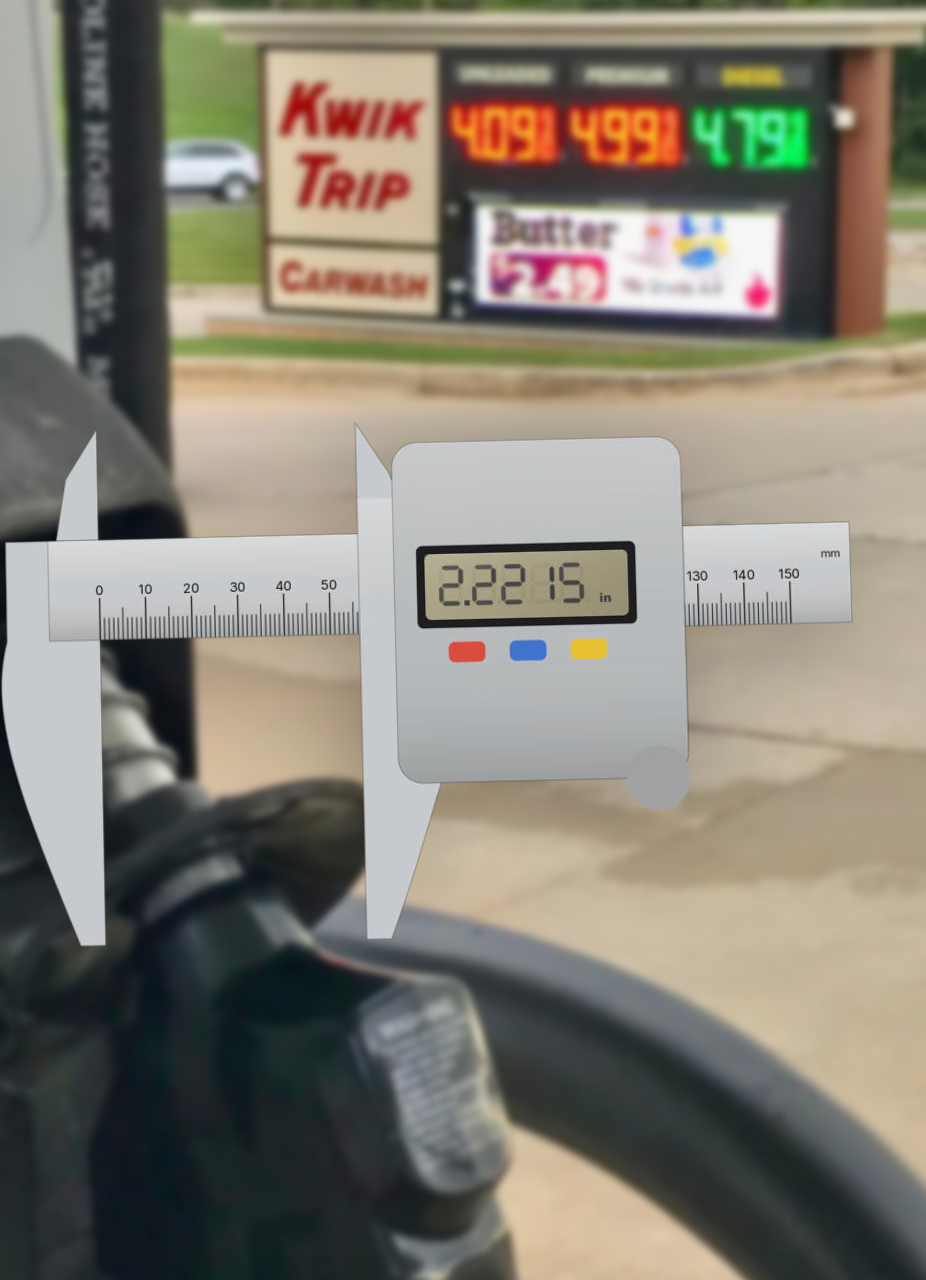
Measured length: 2.2215 in
